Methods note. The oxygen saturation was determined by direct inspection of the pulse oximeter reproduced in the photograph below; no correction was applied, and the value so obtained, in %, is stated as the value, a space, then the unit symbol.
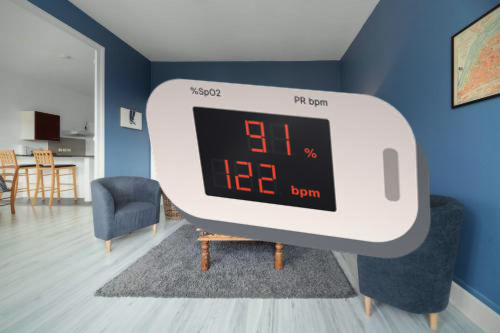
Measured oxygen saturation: 91 %
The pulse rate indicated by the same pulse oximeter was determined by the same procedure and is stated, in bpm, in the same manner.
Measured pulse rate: 122 bpm
